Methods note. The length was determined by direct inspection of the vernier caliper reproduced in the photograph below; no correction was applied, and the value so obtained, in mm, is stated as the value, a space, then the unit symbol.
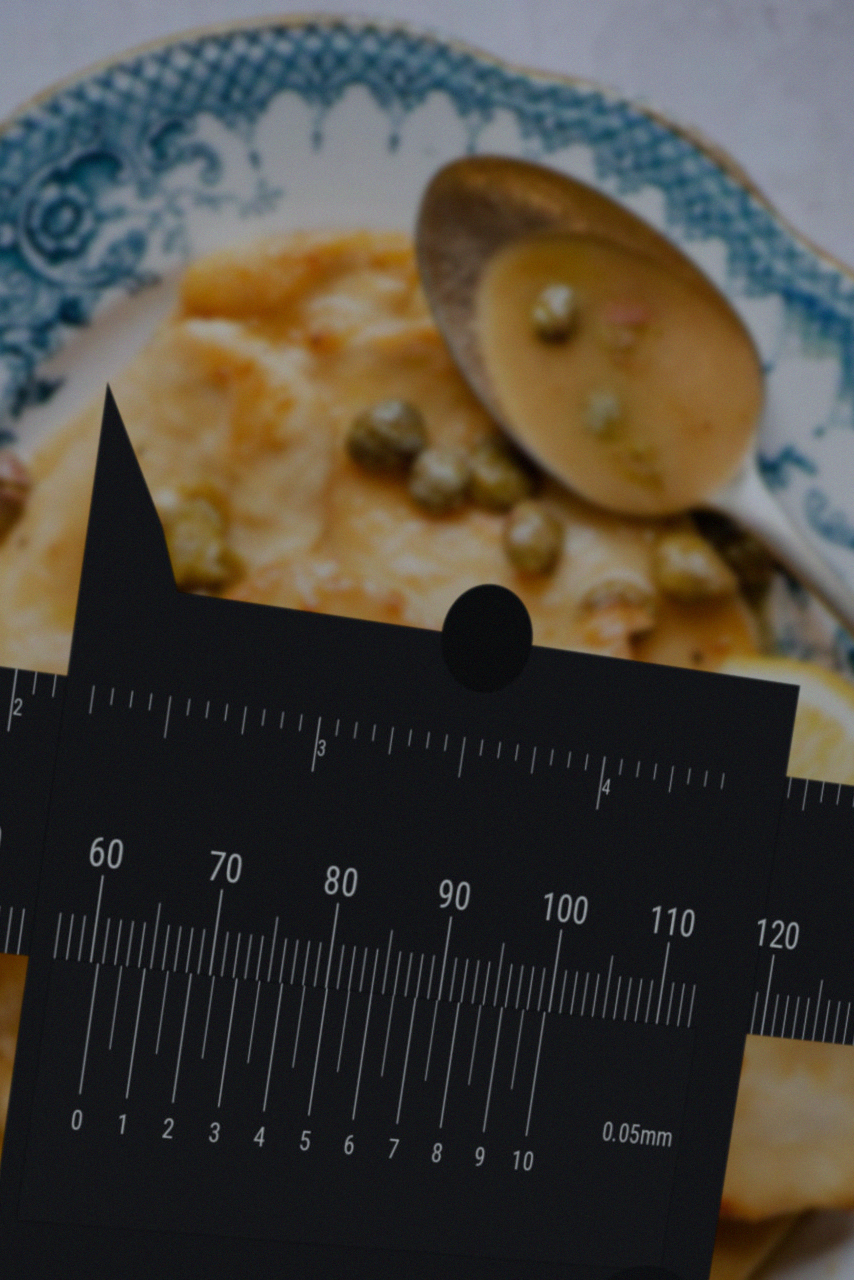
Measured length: 60.6 mm
